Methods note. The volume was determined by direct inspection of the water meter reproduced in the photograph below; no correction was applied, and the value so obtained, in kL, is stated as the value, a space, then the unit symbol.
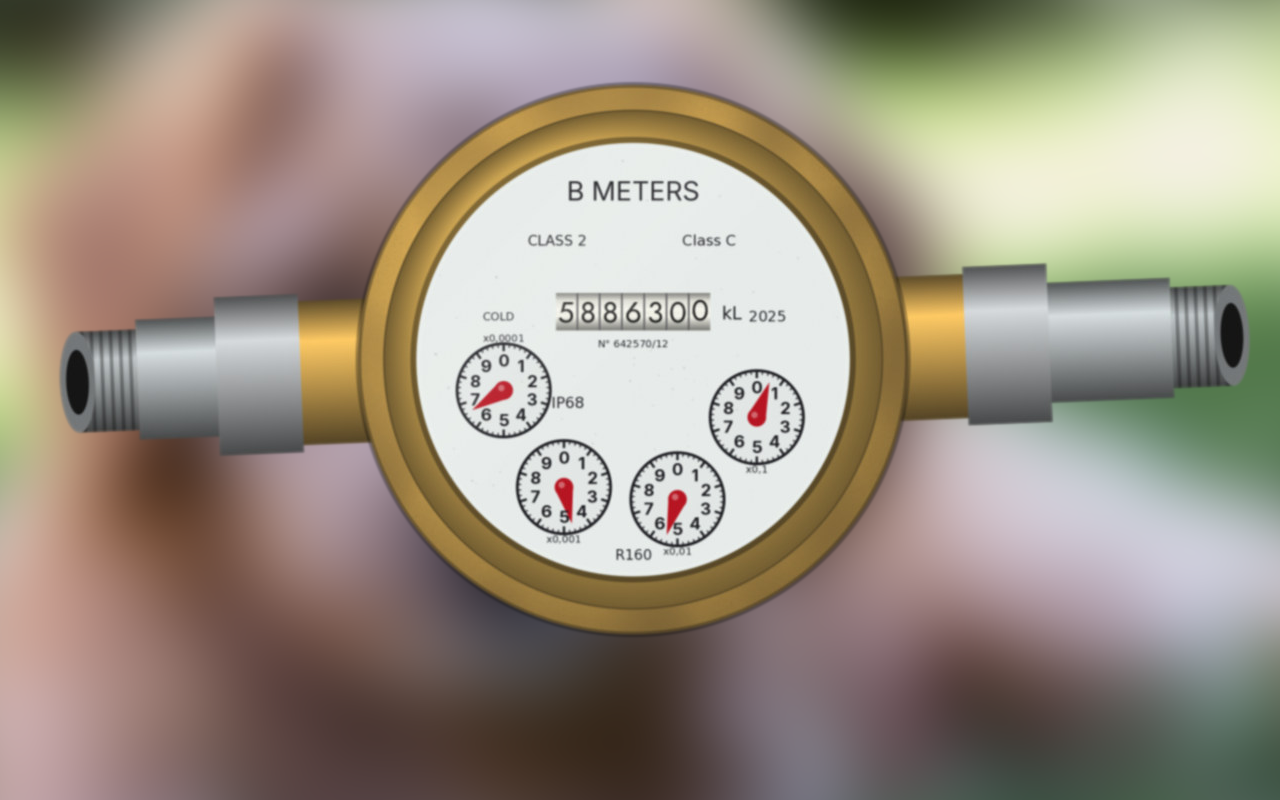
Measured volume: 5886300.0546 kL
